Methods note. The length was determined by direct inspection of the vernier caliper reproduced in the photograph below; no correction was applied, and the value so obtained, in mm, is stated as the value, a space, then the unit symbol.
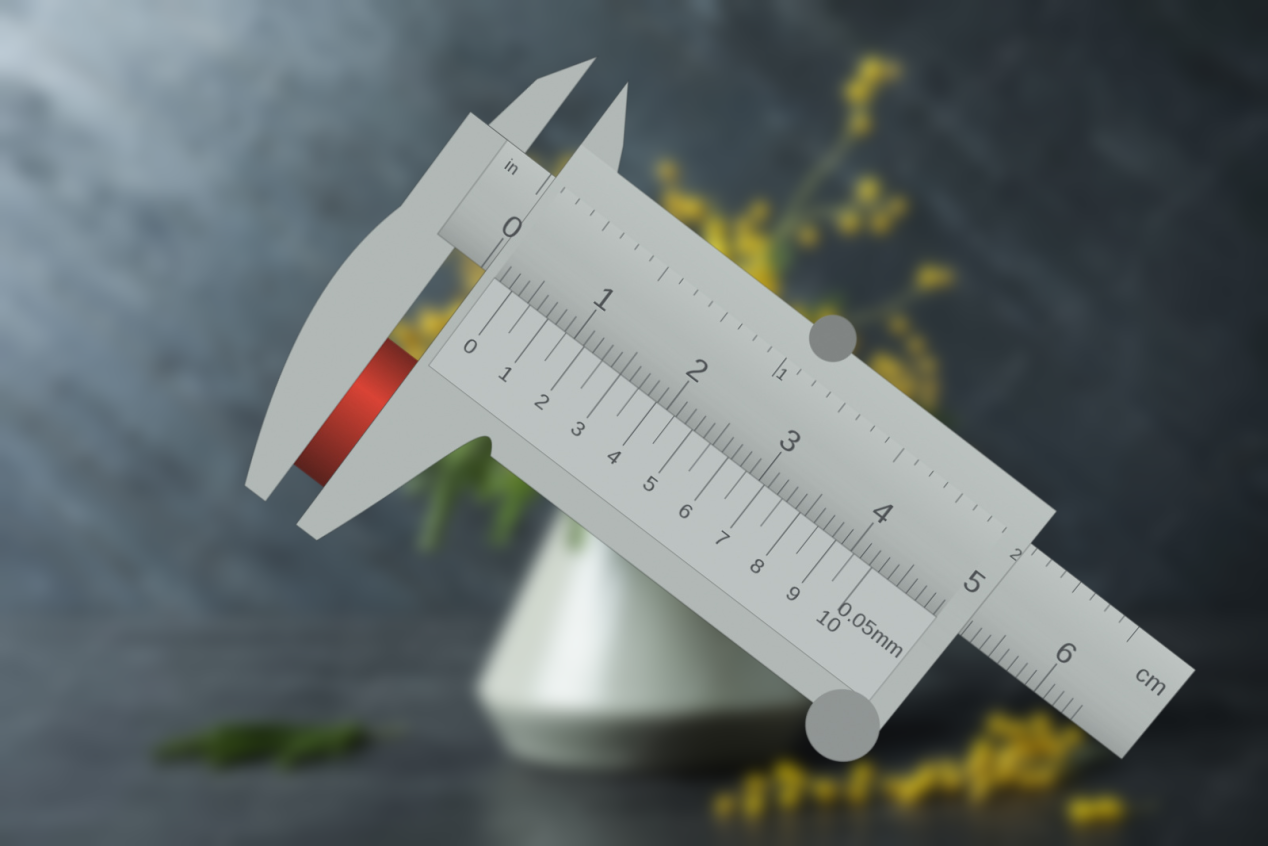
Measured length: 3.3 mm
